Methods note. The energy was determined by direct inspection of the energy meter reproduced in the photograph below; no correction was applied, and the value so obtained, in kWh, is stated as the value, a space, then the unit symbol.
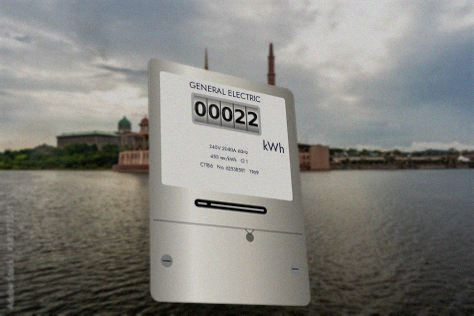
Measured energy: 22 kWh
